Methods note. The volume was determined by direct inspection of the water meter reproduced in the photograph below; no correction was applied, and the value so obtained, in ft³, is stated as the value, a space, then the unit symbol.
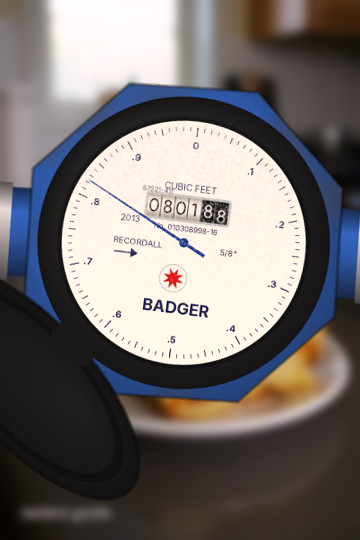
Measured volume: 80187.82 ft³
